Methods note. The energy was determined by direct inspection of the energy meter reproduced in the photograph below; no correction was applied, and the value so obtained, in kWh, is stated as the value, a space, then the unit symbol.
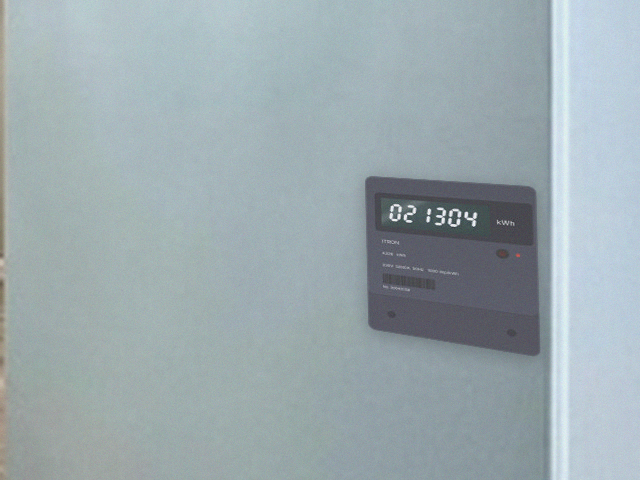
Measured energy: 21304 kWh
